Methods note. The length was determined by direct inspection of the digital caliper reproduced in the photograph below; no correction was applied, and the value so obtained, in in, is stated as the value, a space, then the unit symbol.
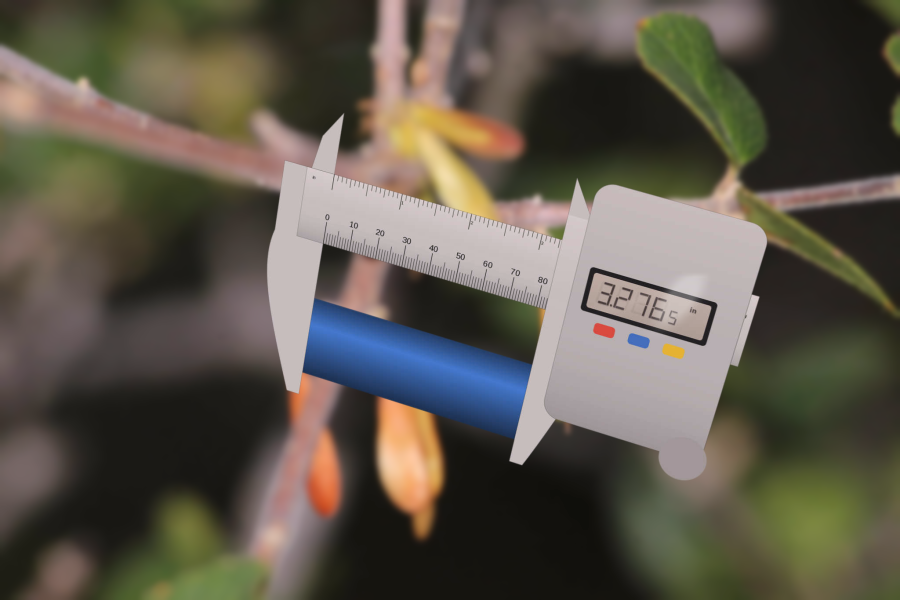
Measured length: 3.2765 in
